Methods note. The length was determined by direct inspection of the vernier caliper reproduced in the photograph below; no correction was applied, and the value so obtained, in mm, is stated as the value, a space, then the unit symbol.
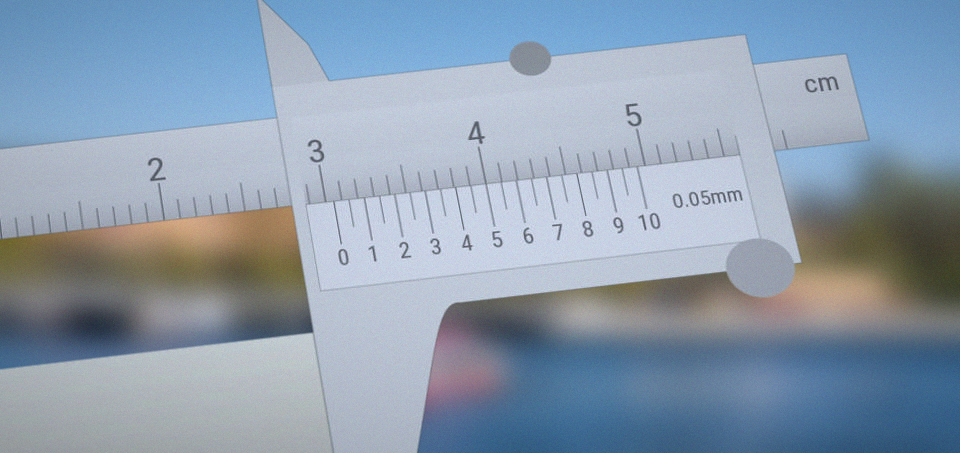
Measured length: 30.5 mm
